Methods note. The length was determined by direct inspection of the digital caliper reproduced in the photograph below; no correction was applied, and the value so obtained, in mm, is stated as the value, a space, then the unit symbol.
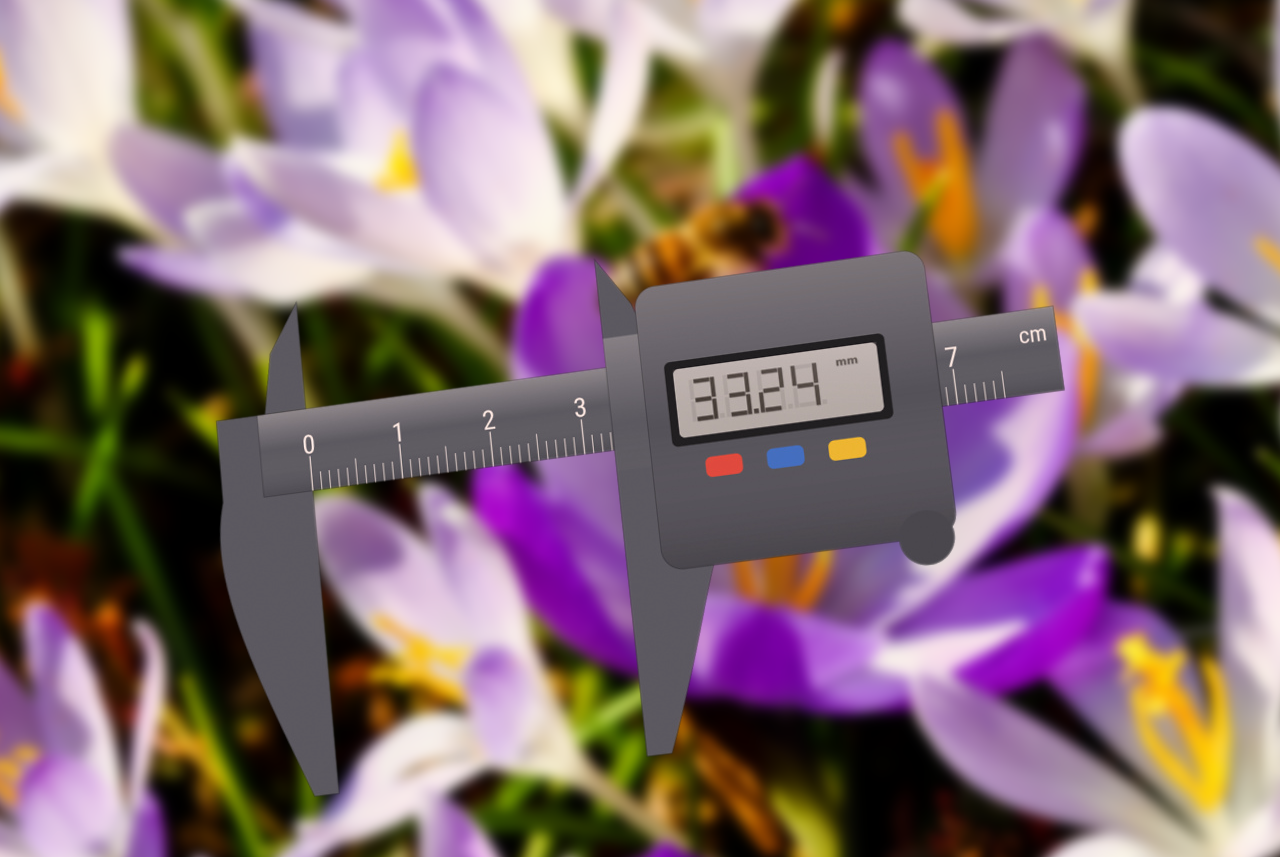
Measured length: 33.24 mm
